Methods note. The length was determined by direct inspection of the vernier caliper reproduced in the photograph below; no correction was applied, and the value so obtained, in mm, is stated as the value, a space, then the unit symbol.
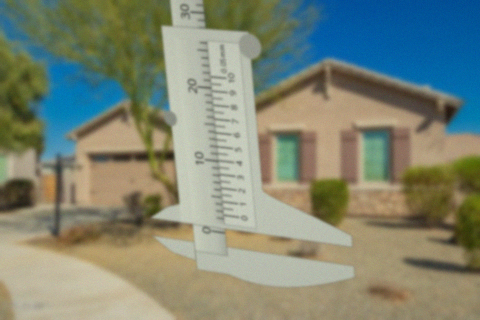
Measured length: 2.5 mm
